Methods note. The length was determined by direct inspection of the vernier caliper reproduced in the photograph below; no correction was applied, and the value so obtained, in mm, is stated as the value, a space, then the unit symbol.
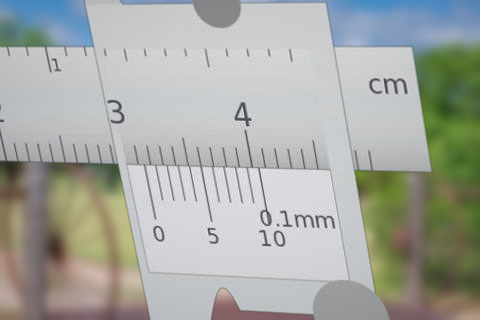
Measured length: 31.5 mm
